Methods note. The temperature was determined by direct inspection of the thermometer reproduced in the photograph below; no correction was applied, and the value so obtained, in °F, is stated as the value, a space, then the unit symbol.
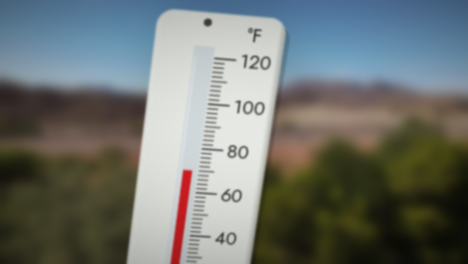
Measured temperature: 70 °F
